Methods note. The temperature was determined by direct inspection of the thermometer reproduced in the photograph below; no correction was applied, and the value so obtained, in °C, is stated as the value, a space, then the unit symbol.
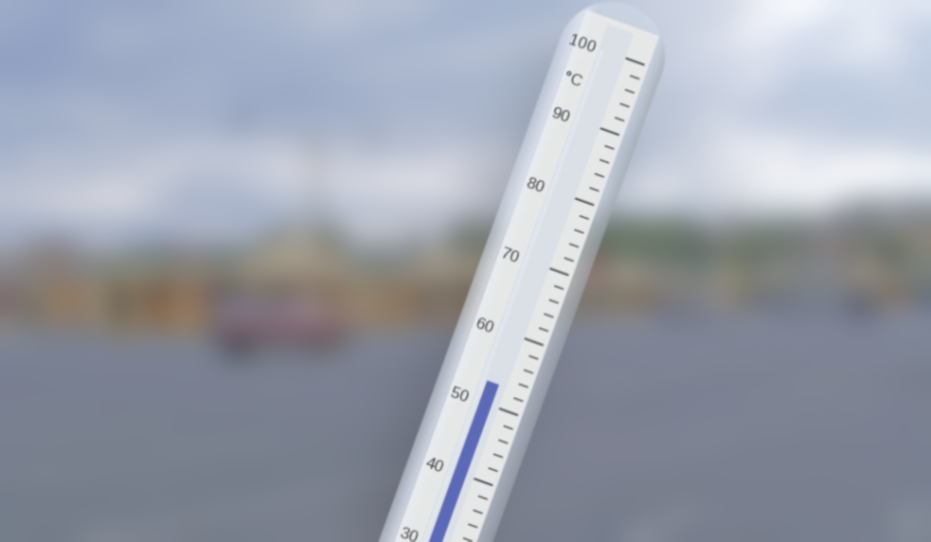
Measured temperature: 53 °C
